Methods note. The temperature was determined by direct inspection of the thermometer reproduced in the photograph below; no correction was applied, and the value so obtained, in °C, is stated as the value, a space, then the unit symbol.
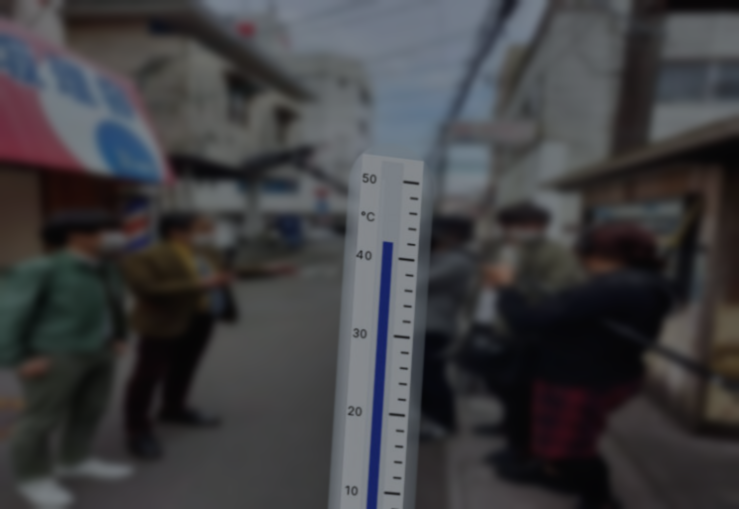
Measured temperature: 42 °C
